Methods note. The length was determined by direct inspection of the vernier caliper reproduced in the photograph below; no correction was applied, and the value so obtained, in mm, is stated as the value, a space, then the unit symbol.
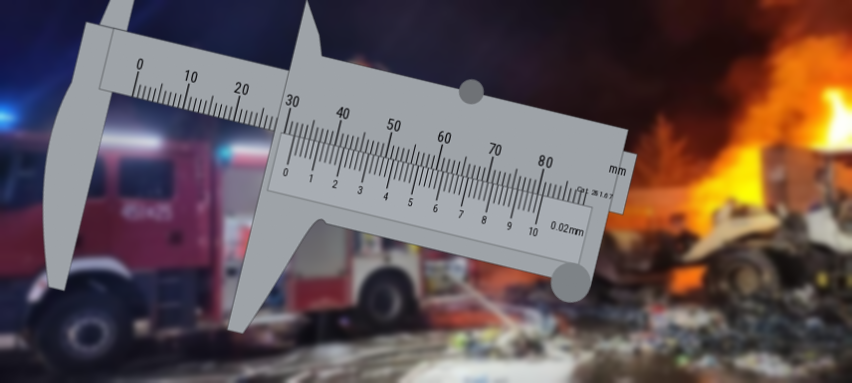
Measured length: 32.0 mm
